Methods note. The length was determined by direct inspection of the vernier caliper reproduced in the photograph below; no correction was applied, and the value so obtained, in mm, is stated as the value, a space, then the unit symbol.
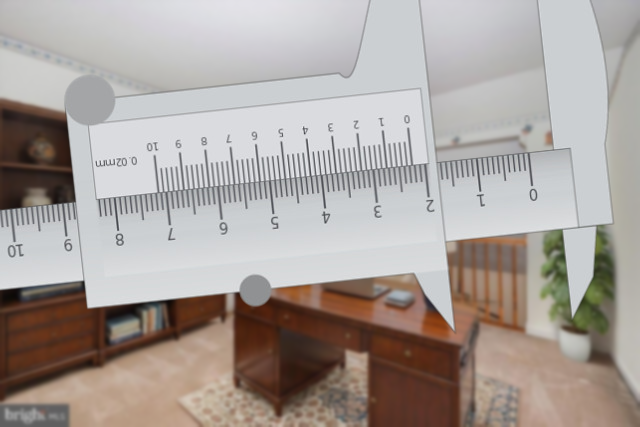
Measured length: 22.5 mm
